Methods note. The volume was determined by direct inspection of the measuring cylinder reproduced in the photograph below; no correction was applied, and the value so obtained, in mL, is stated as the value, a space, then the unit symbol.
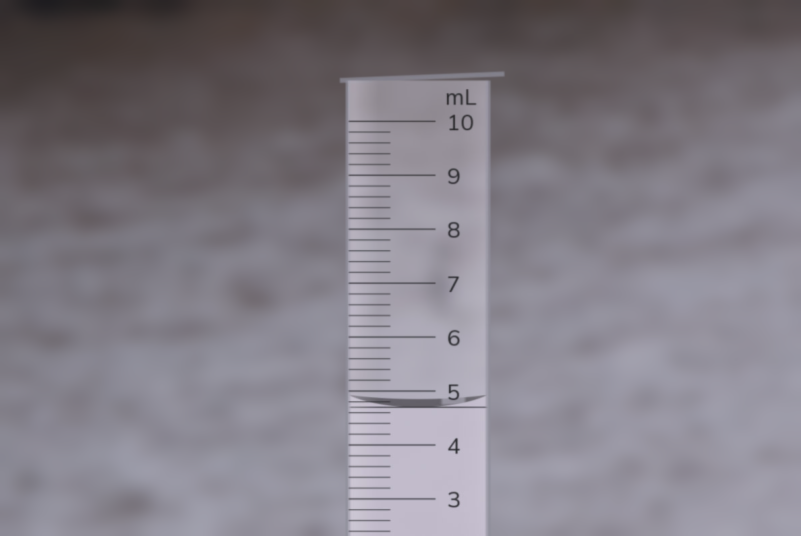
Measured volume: 4.7 mL
